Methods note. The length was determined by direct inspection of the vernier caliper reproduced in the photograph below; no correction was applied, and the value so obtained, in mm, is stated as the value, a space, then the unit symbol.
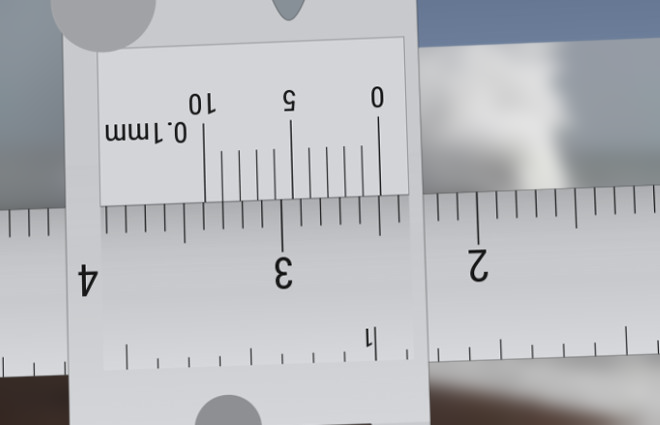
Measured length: 24.9 mm
